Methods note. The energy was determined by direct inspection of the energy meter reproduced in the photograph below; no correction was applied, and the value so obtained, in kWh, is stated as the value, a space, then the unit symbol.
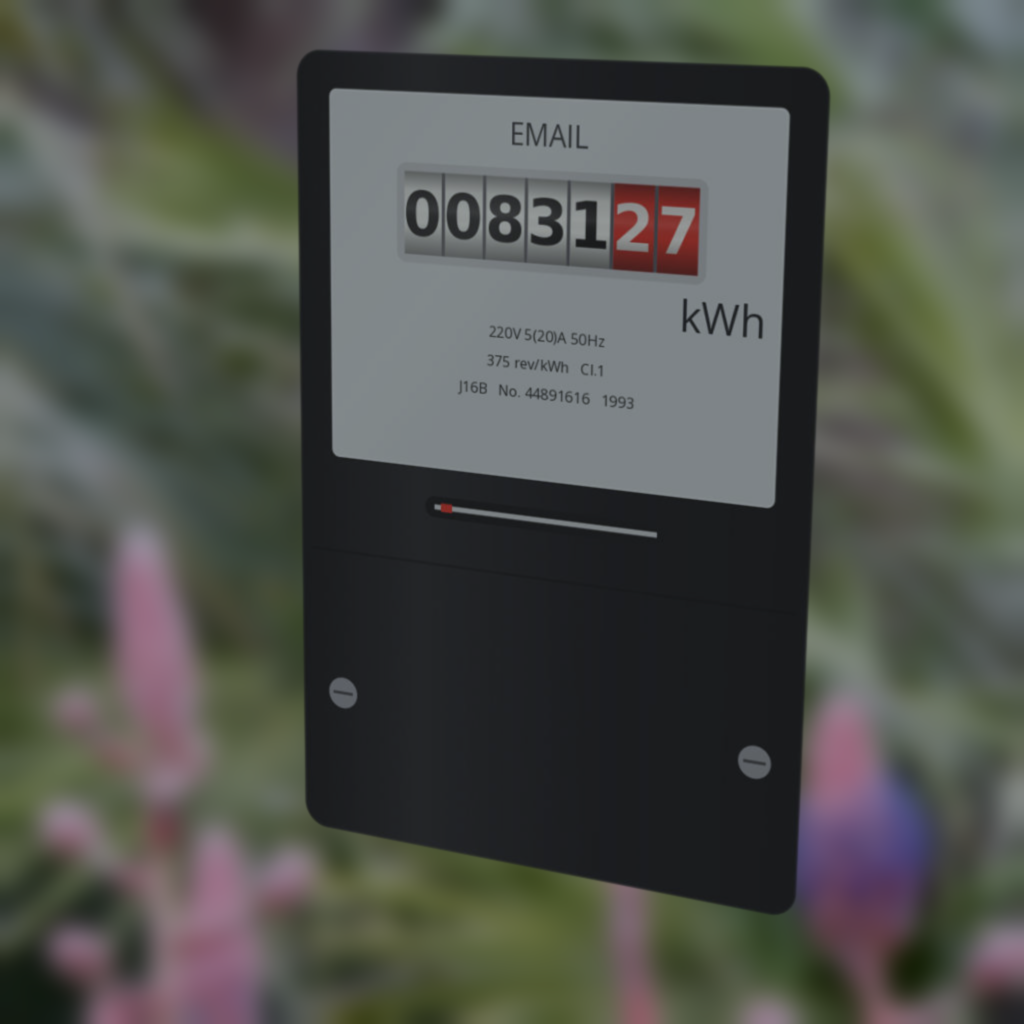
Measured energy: 831.27 kWh
